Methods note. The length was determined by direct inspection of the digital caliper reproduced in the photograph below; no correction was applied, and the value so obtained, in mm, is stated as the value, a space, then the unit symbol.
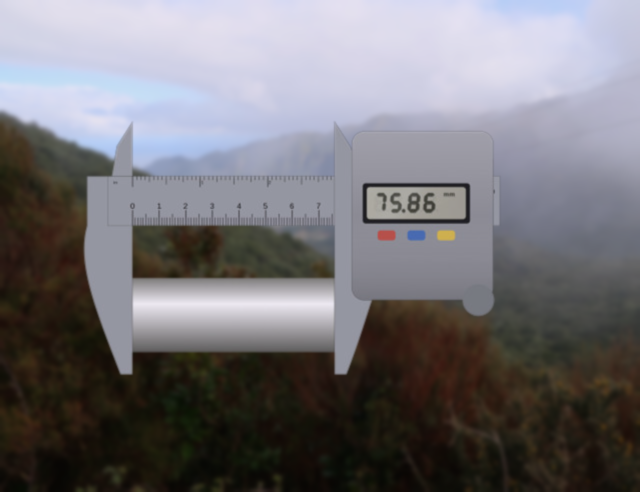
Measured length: 75.86 mm
